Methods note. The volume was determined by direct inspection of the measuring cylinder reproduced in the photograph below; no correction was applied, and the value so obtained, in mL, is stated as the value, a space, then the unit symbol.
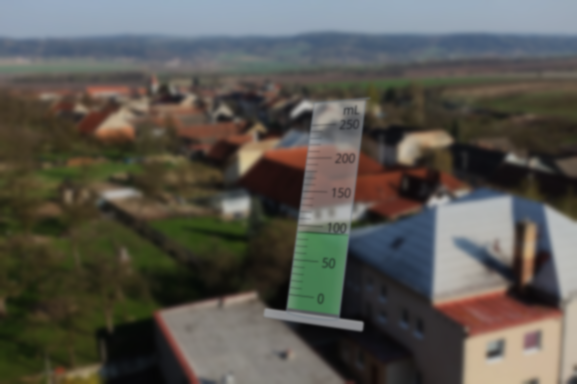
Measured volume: 90 mL
